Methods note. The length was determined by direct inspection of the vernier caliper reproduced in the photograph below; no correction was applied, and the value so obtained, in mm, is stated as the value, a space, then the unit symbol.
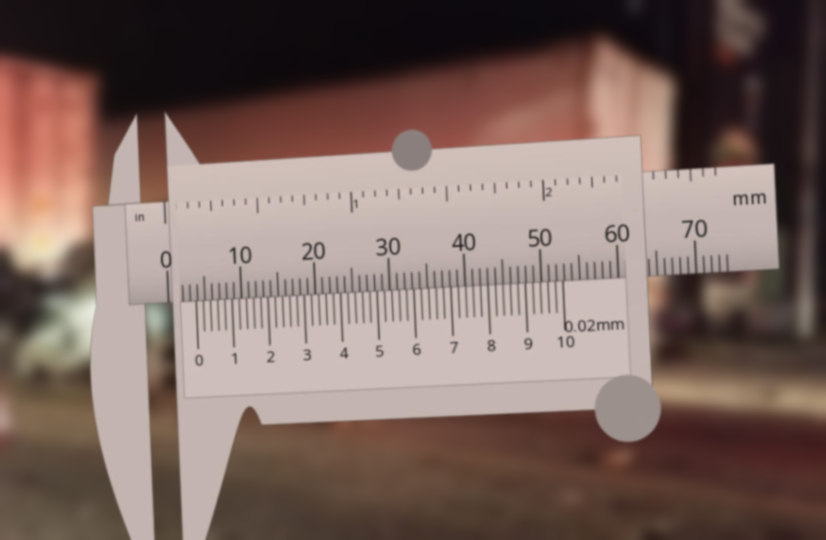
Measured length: 3.8 mm
